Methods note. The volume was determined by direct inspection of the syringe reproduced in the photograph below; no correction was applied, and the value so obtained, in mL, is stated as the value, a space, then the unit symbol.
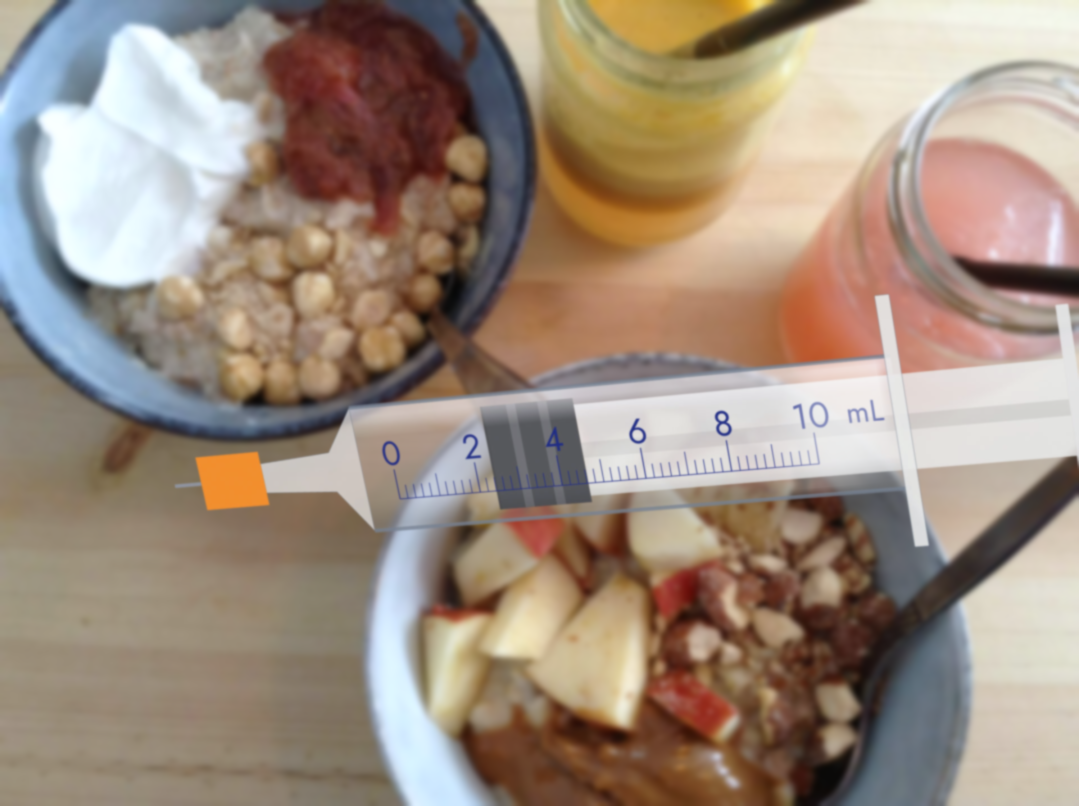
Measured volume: 2.4 mL
